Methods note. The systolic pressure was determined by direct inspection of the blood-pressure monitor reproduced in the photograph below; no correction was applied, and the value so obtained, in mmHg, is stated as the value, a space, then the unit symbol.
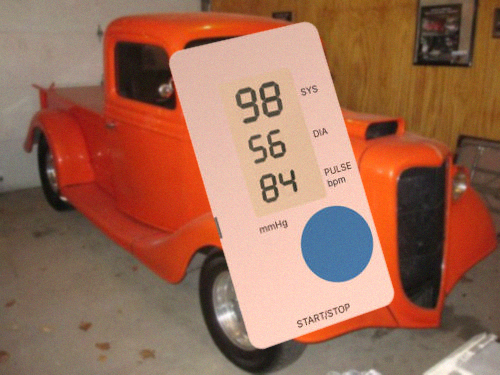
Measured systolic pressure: 98 mmHg
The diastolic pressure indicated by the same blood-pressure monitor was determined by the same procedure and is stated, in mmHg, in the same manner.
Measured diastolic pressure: 56 mmHg
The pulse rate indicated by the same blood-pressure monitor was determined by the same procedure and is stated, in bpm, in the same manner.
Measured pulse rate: 84 bpm
